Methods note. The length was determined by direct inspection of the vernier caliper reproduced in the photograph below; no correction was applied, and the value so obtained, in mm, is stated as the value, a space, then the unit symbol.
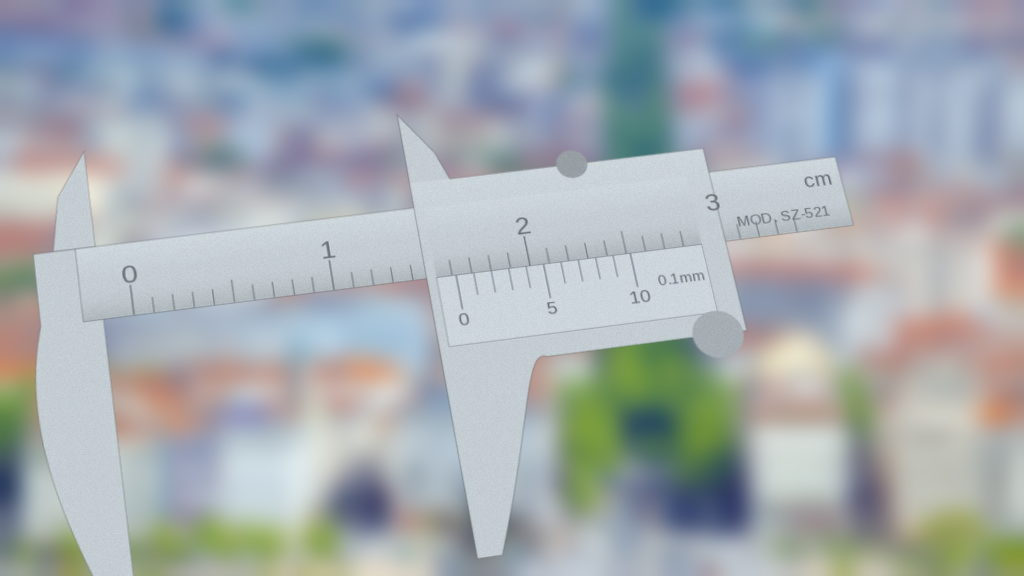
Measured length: 16.2 mm
